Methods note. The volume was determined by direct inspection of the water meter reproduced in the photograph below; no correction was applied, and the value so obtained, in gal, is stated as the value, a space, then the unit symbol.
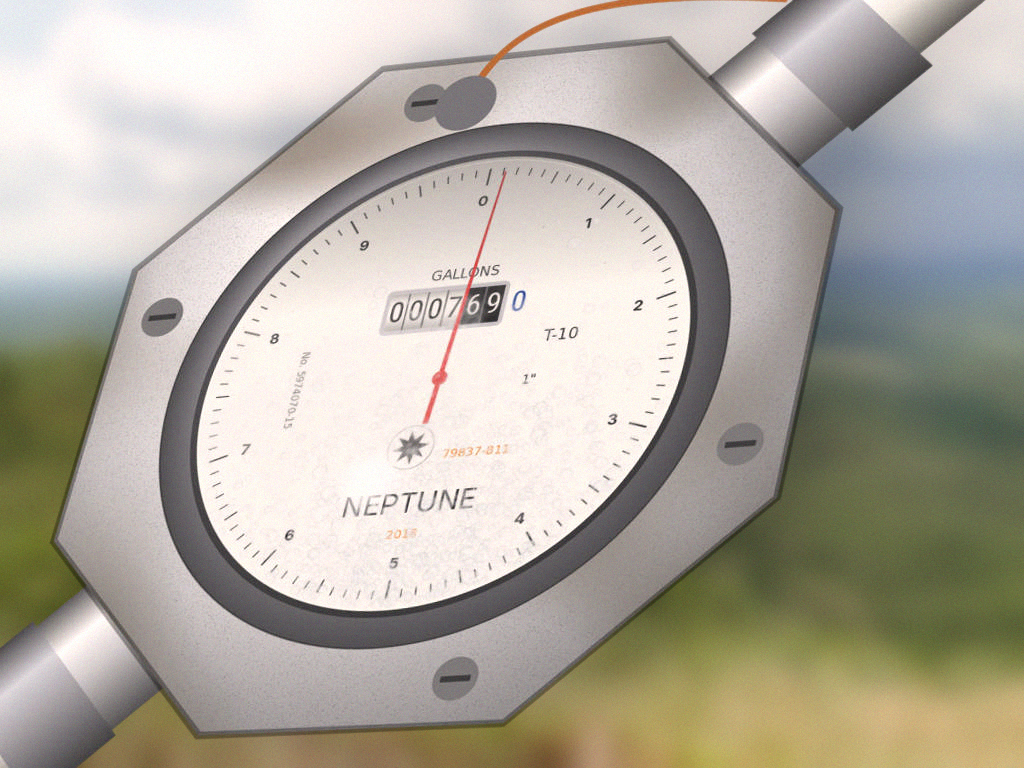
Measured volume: 7690.1 gal
